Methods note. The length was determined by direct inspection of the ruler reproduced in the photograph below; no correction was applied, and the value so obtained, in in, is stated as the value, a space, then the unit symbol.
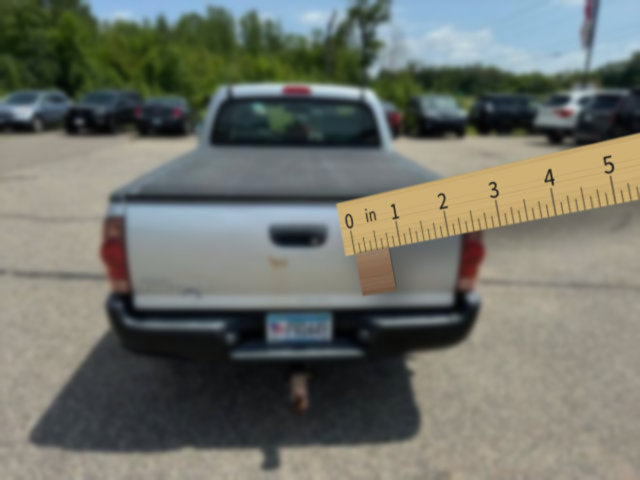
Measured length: 0.75 in
